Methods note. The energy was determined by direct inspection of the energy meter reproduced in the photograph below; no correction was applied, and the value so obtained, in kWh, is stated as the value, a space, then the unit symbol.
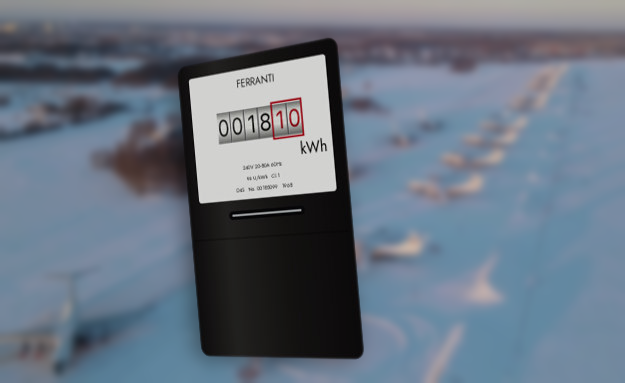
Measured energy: 18.10 kWh
